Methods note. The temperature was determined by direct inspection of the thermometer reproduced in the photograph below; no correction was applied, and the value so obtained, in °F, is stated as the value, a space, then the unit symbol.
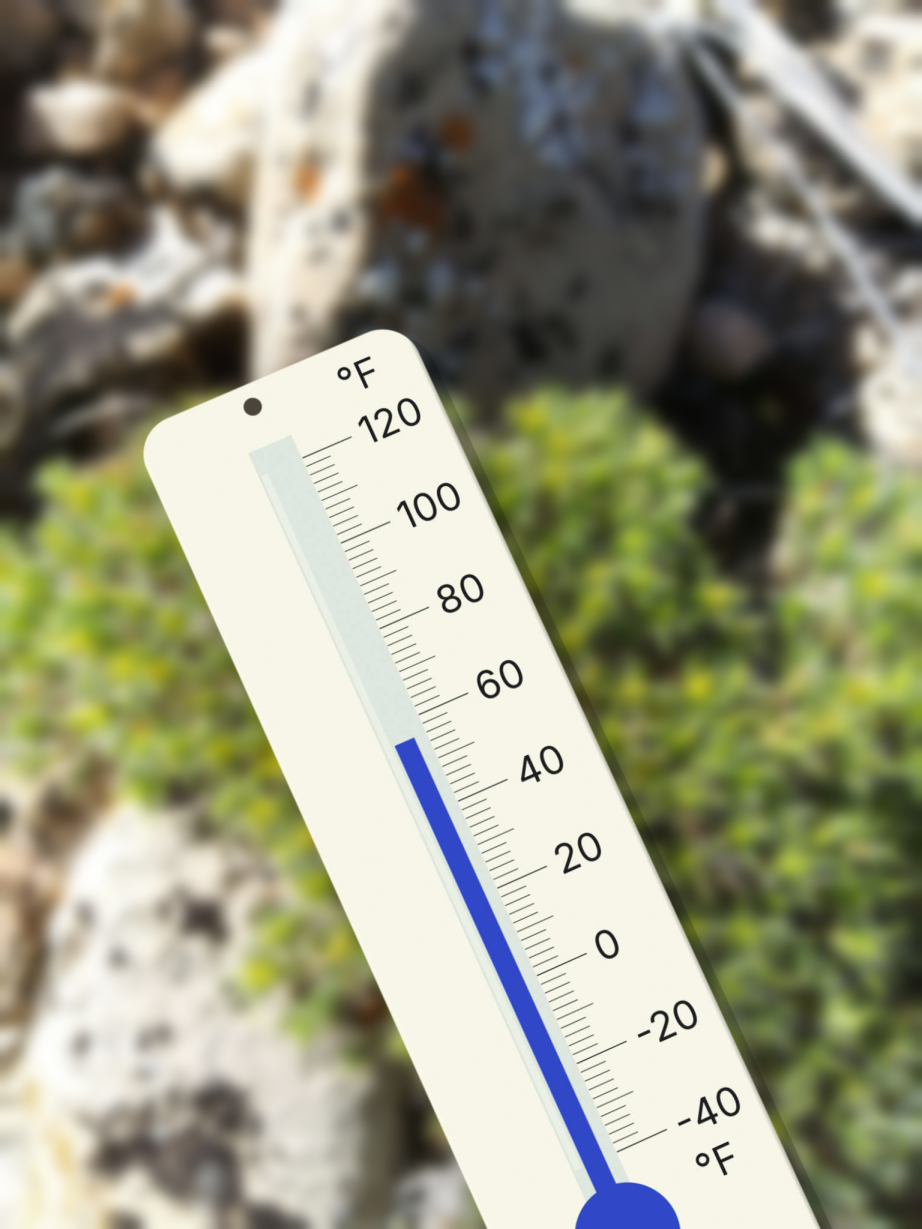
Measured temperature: 56 °F
